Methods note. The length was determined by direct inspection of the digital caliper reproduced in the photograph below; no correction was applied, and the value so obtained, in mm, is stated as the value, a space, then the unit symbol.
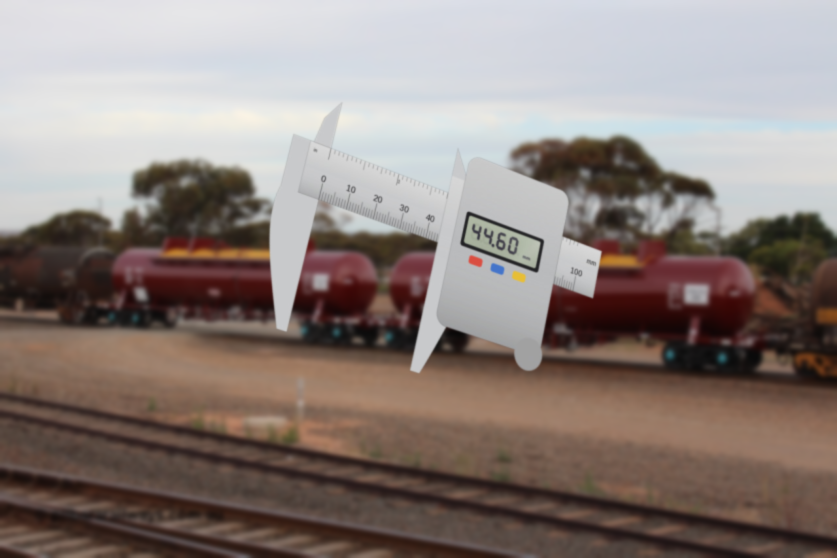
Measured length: 44.60 mm
